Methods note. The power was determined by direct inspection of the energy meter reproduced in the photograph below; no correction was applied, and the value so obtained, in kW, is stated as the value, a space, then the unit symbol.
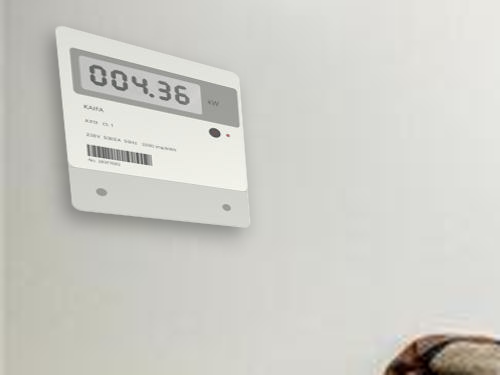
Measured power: 4.36 kW
